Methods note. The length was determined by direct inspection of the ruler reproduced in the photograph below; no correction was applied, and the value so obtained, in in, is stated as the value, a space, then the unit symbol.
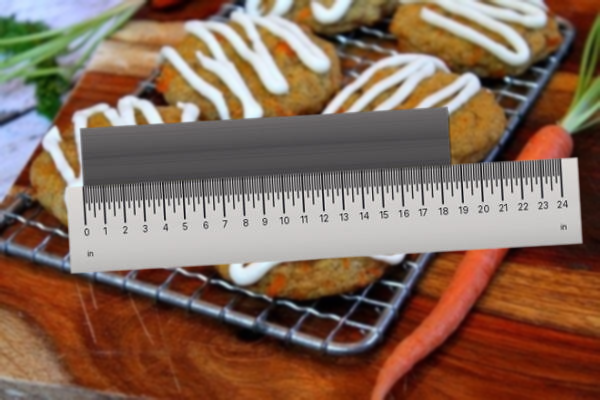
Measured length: 18.5 in
